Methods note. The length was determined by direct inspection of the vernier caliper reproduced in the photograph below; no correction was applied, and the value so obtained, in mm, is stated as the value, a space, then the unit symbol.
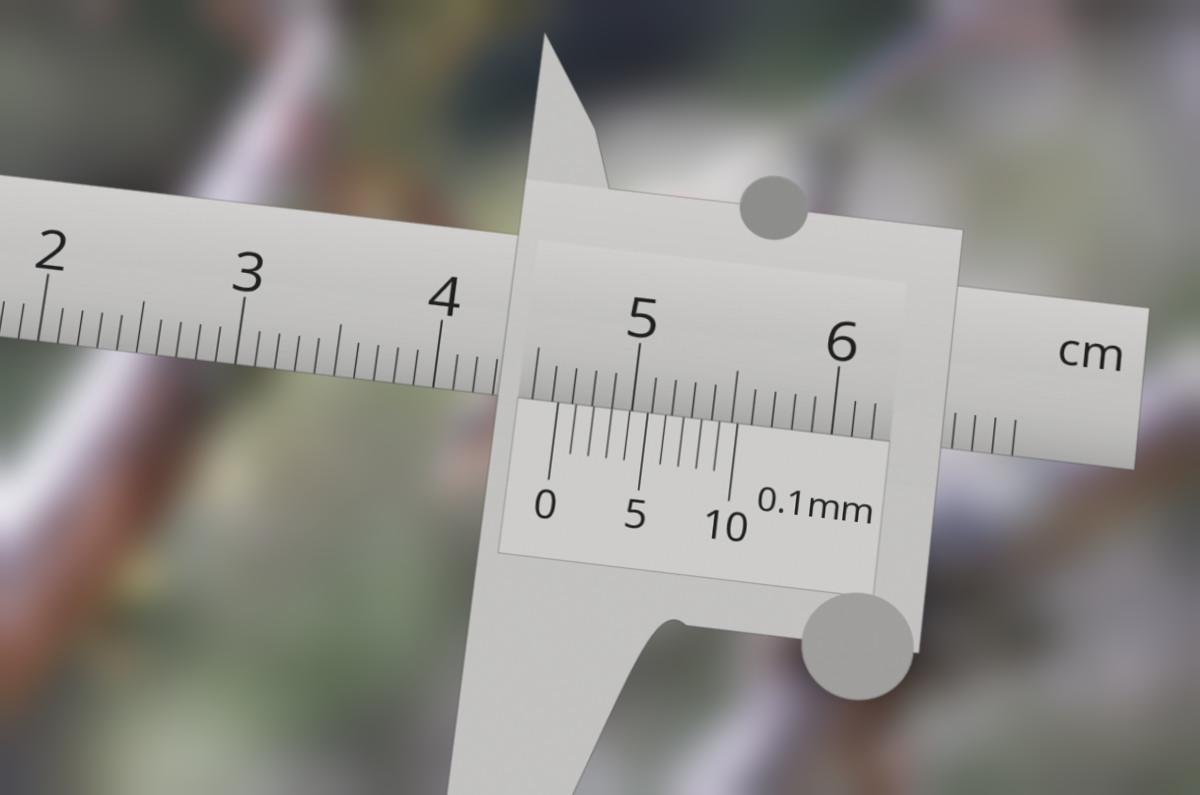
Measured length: 46.3 mm
